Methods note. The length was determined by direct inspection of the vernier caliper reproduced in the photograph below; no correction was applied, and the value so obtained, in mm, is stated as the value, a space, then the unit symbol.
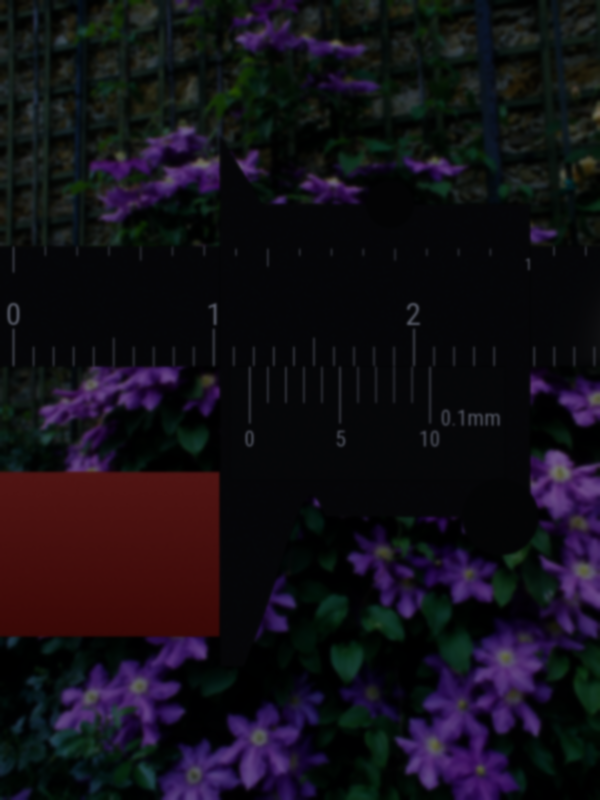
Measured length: 11.8 mm
